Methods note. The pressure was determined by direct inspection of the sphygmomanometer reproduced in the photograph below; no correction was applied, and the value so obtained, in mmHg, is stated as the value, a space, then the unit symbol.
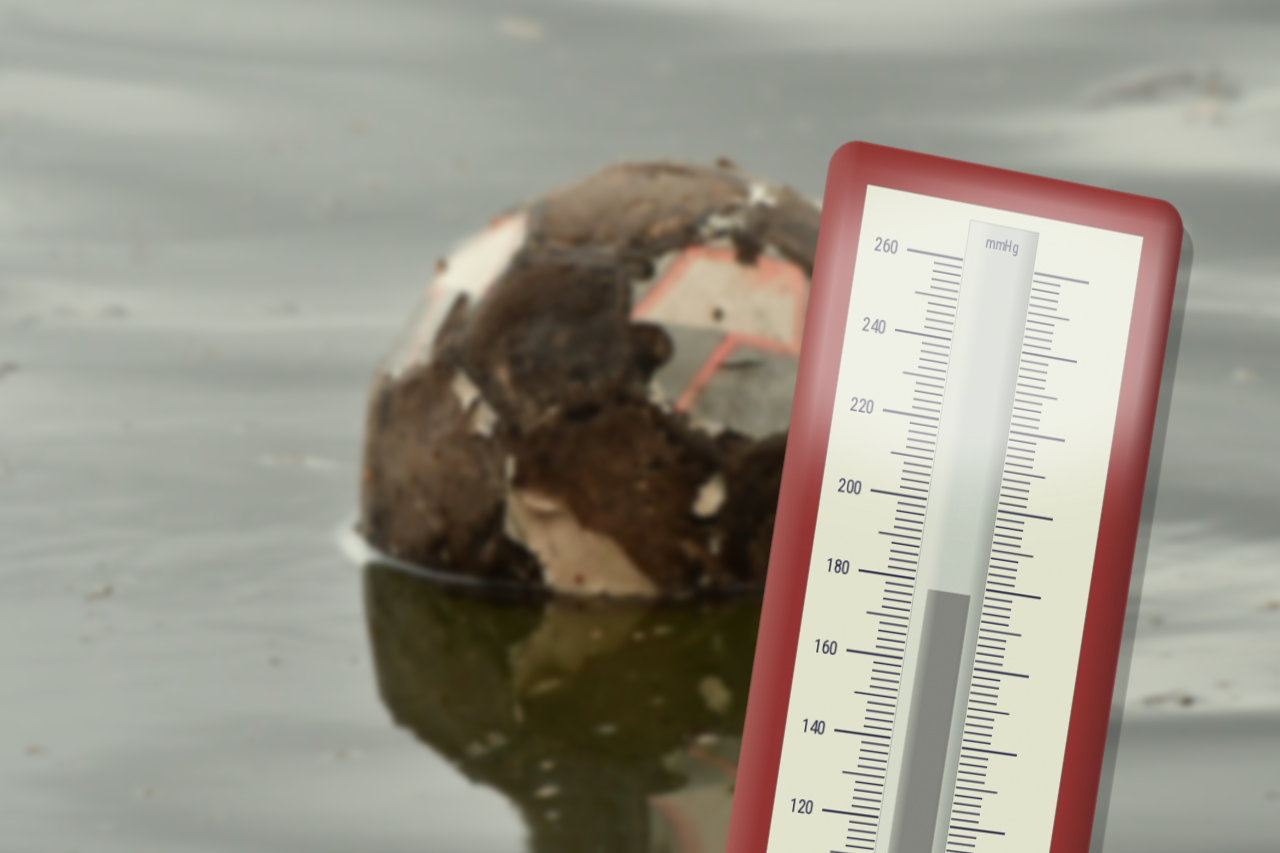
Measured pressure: 178 mmHg
